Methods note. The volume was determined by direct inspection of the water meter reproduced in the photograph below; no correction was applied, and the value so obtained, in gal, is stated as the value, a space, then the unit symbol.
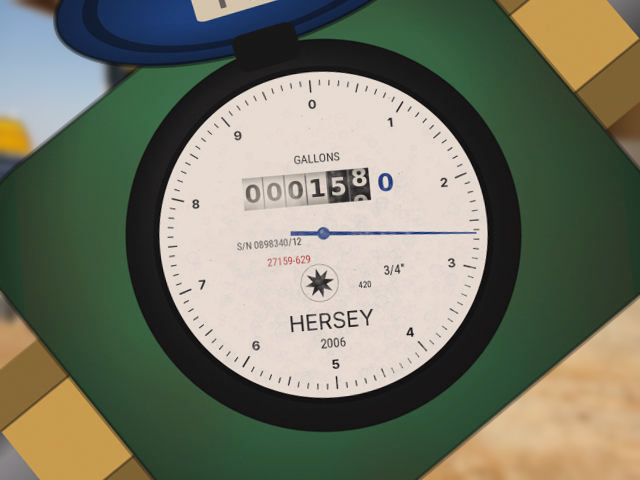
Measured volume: 1582.6 gal
